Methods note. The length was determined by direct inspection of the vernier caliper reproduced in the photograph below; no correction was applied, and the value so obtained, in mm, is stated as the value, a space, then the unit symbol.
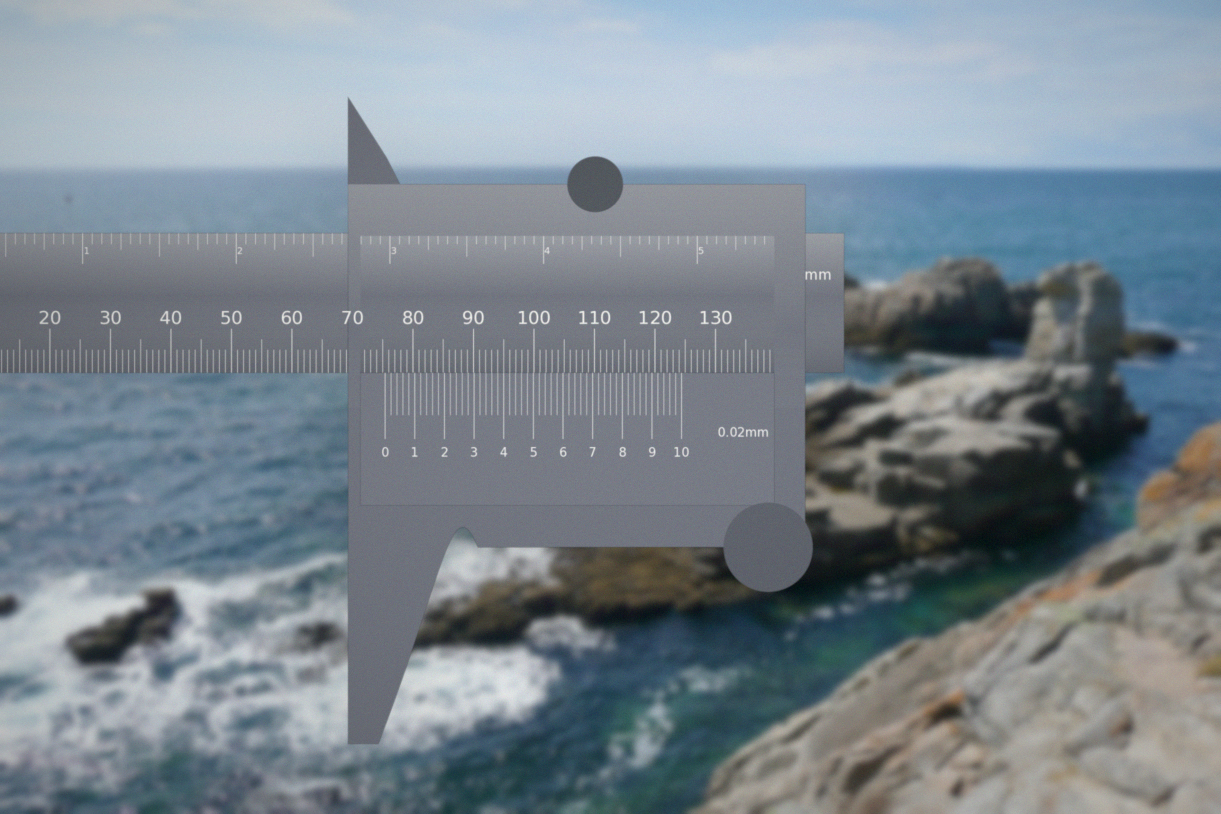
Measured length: 75.4 mm
